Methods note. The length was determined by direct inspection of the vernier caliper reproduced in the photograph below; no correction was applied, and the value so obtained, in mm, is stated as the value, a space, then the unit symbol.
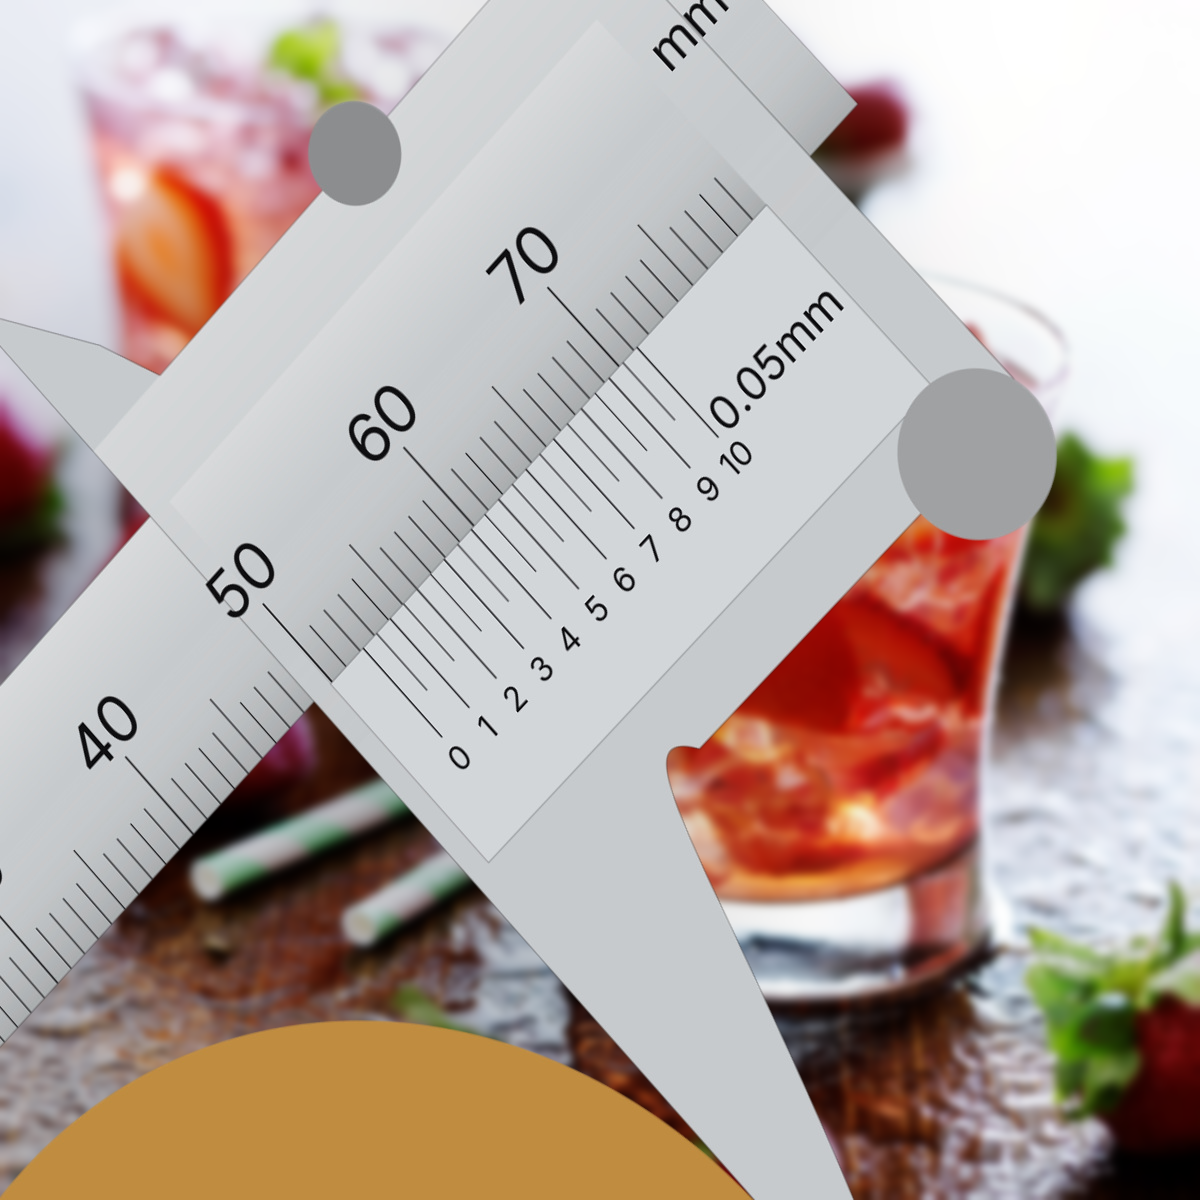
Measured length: 52.2 mm
